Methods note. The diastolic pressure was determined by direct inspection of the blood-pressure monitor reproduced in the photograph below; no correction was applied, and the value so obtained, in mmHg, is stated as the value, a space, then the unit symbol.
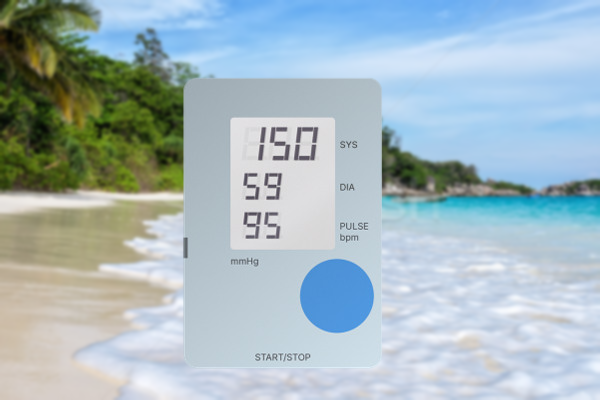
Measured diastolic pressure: 59 mmHg
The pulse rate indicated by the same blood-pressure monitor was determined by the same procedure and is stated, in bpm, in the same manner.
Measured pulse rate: 95 bpm
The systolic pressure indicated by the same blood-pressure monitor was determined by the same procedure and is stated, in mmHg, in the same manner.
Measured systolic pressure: 150 mmHg
